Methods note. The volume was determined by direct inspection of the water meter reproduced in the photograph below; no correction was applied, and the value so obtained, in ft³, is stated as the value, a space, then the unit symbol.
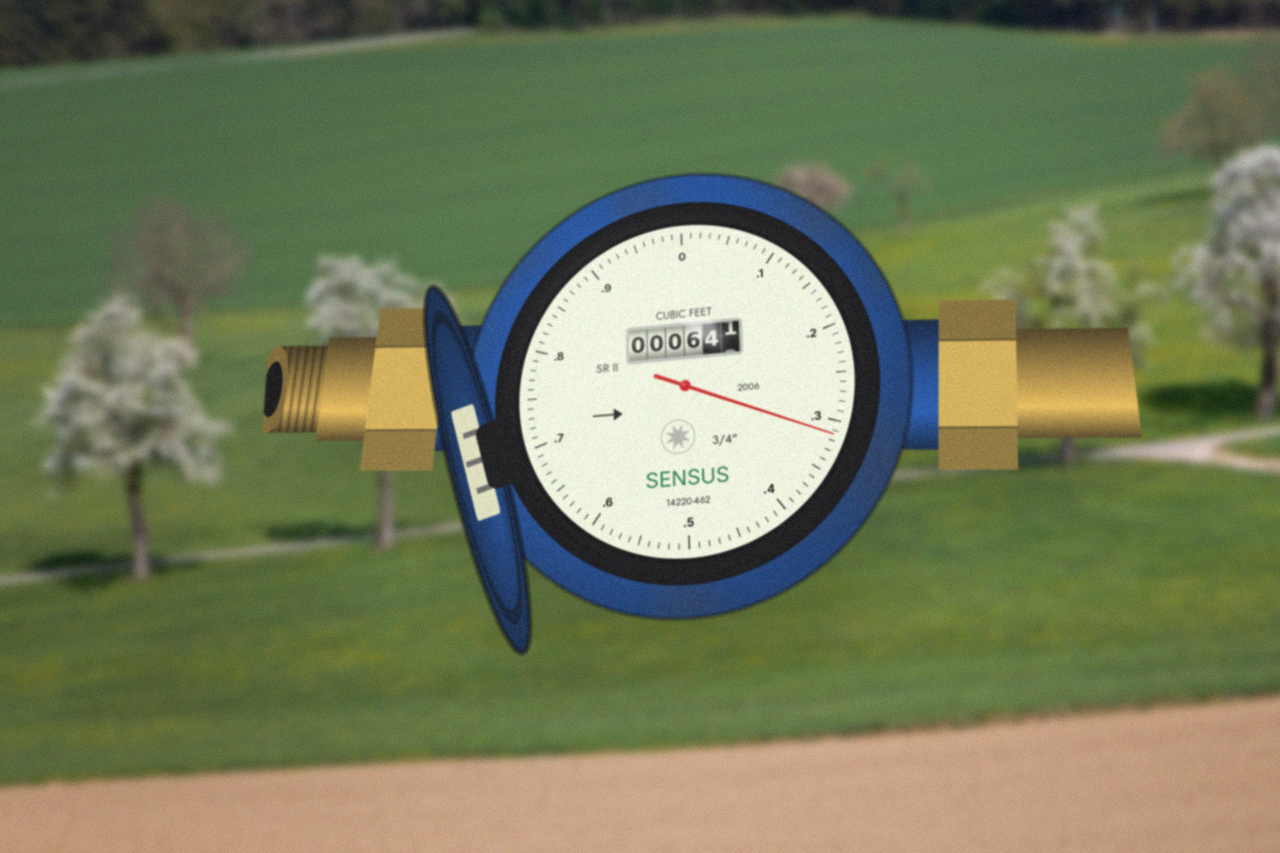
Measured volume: 641.31 ft³
